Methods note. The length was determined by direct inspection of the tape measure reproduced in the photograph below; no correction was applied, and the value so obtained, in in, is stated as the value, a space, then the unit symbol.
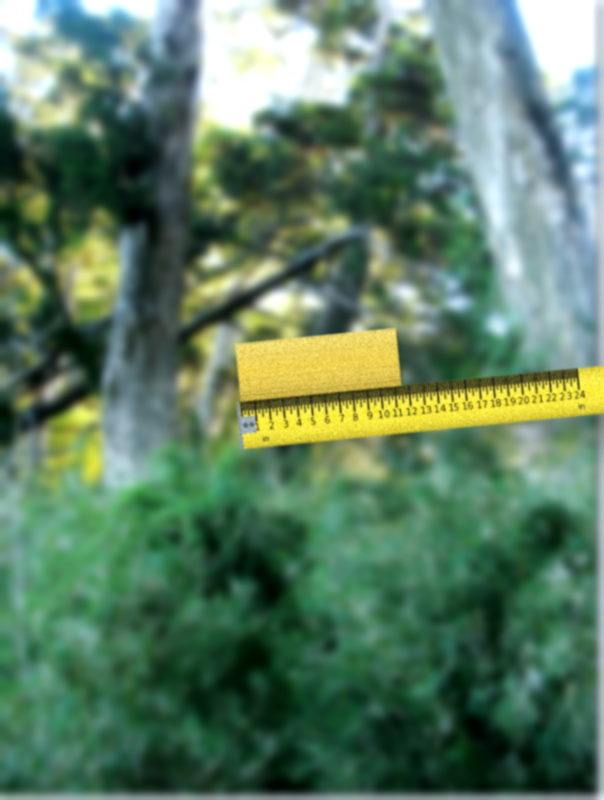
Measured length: 11.5 in
